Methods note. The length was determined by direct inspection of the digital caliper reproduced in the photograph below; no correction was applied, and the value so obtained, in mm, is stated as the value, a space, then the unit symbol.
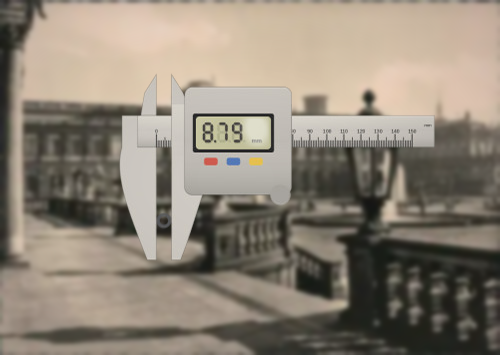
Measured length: 8.79 mm
